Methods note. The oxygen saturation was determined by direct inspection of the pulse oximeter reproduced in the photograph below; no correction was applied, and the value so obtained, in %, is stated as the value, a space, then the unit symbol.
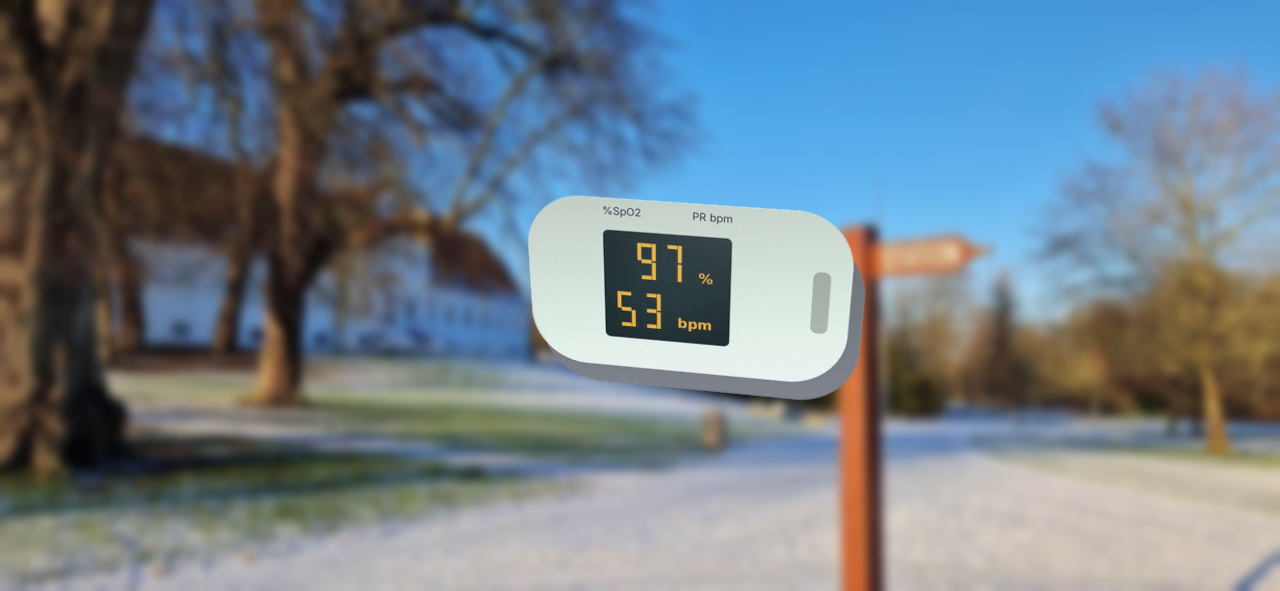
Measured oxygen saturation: 97 %
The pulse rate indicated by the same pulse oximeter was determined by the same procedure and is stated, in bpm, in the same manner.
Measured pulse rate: 53 bpm
